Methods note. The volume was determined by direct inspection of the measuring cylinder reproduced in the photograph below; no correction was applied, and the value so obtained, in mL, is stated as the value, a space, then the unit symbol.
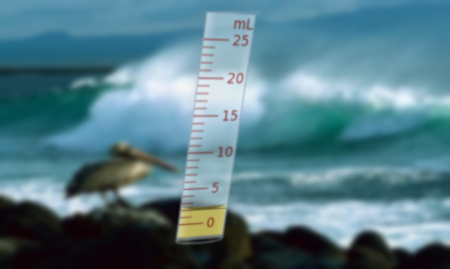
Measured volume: 2 mL
